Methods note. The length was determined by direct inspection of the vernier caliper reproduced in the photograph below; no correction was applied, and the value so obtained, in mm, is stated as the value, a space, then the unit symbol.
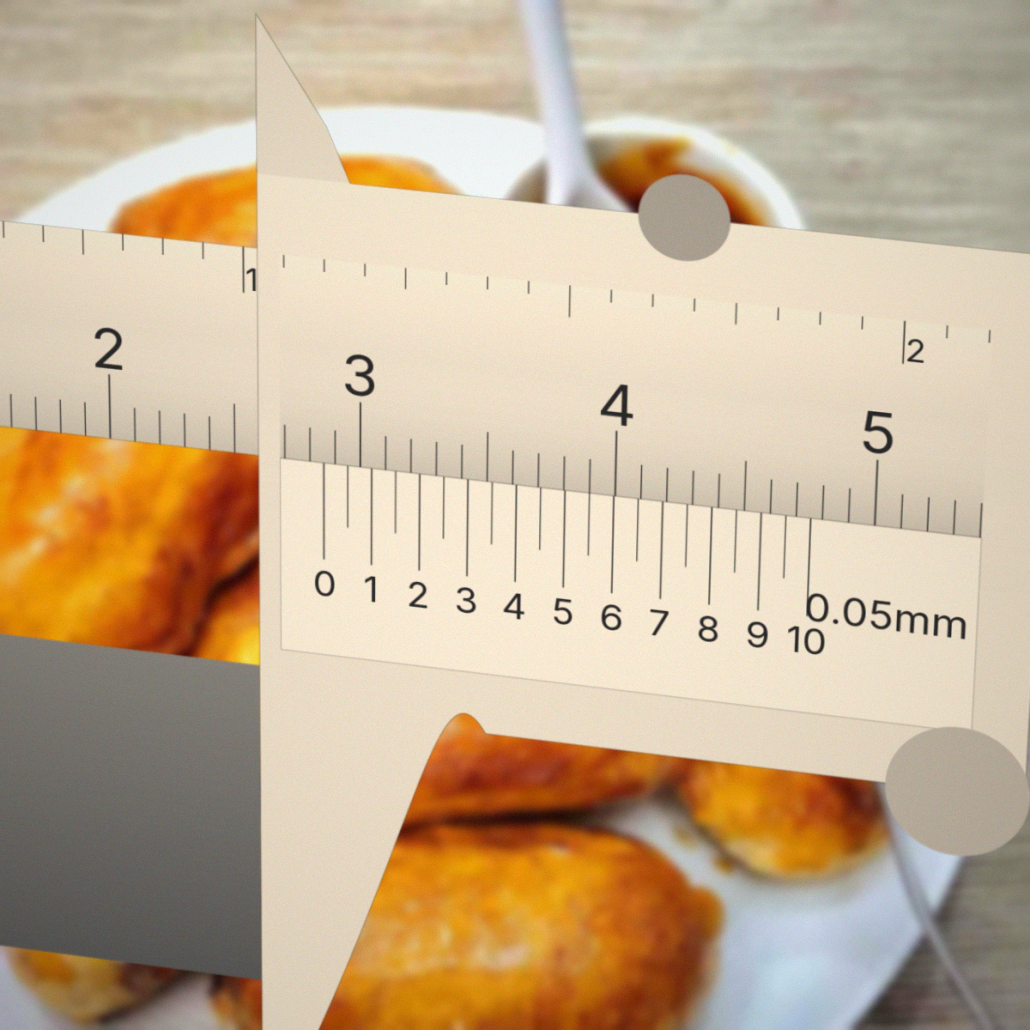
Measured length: 28.55 mm
